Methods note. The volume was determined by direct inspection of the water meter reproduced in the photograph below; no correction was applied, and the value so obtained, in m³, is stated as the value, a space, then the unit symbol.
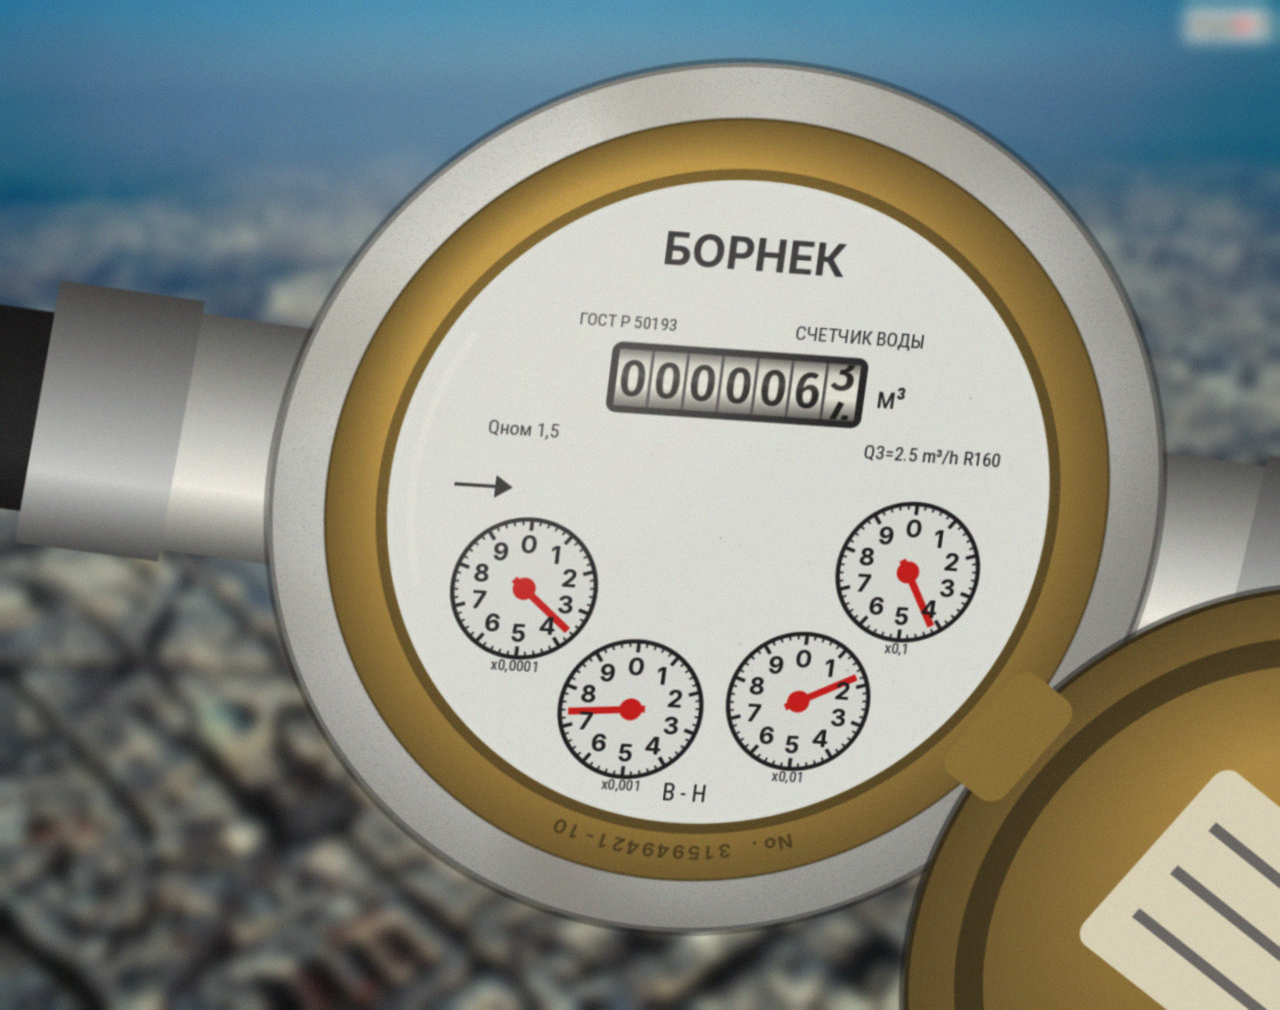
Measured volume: 63.4173 m³
